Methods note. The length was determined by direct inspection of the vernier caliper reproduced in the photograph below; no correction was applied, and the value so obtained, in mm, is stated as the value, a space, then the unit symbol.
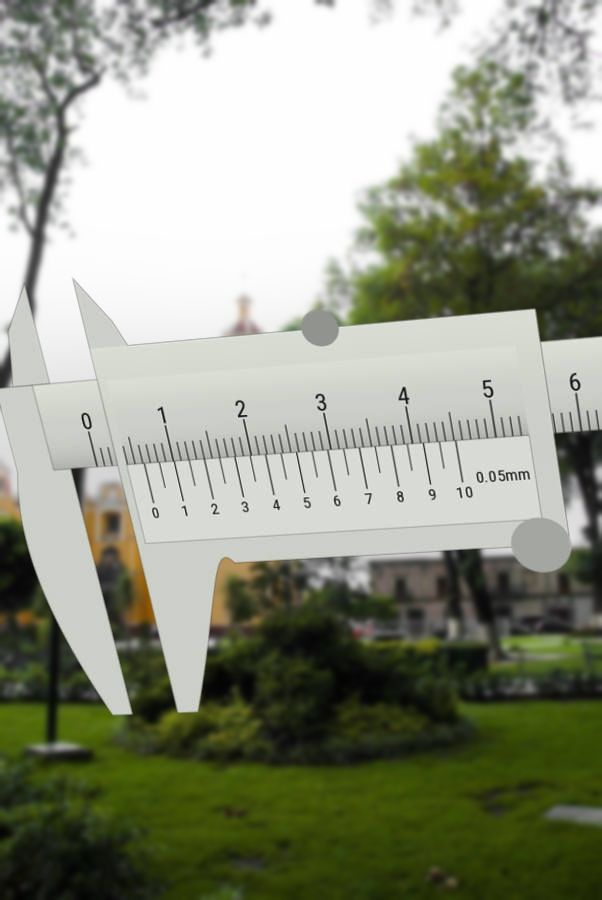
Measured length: 6.2 mm
